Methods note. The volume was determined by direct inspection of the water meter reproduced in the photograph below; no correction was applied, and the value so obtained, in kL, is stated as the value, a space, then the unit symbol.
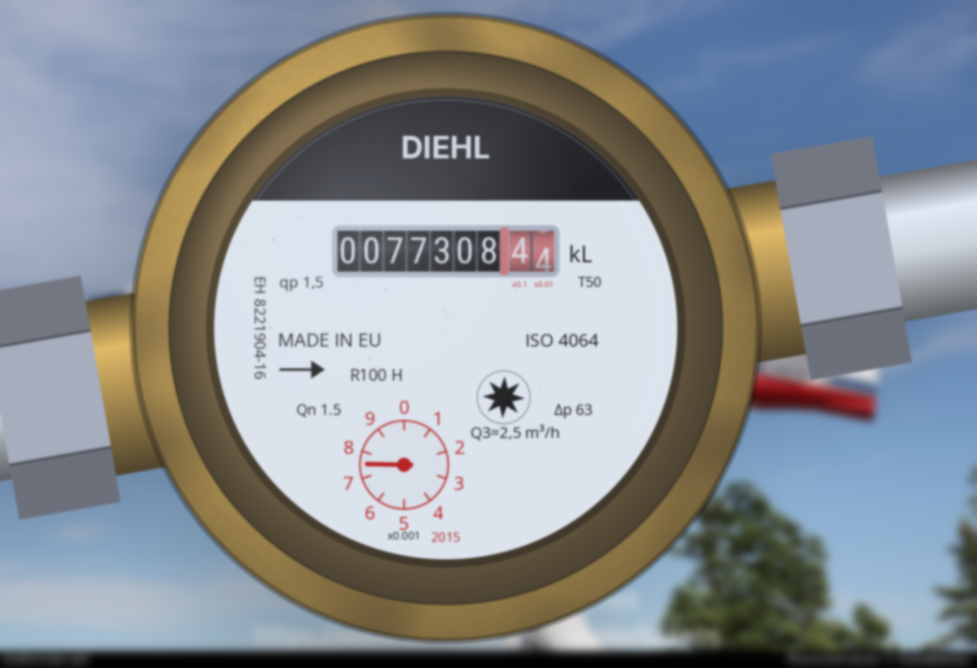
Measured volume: 77308.437 kL
